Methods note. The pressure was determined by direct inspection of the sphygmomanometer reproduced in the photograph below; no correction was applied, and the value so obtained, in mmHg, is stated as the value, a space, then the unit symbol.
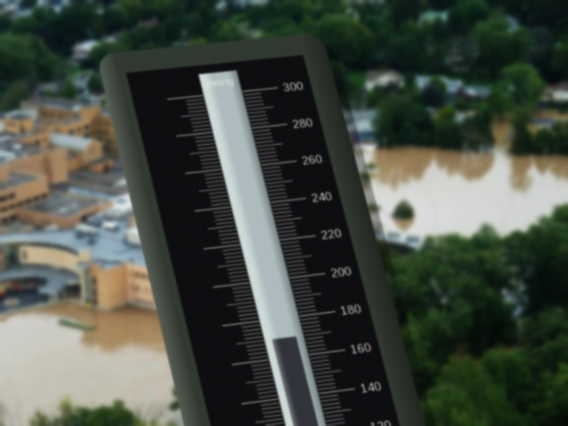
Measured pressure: 170 mmHg
